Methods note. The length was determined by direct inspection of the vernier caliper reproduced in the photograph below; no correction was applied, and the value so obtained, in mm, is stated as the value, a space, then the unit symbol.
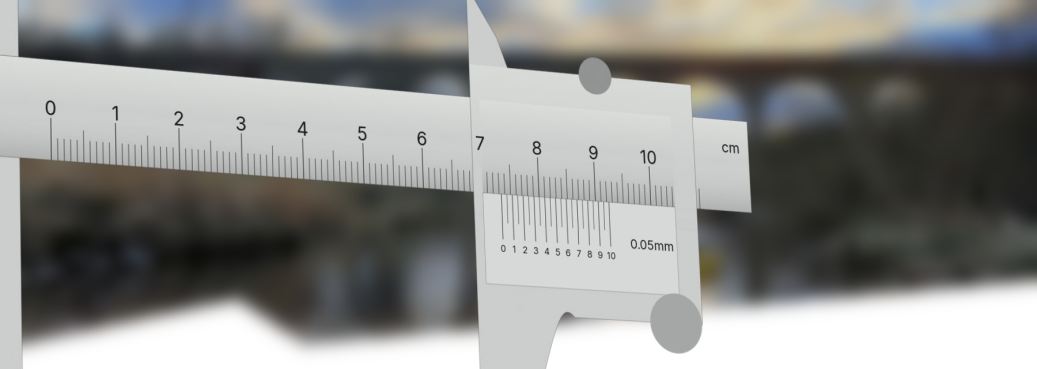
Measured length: 73.4 mm
